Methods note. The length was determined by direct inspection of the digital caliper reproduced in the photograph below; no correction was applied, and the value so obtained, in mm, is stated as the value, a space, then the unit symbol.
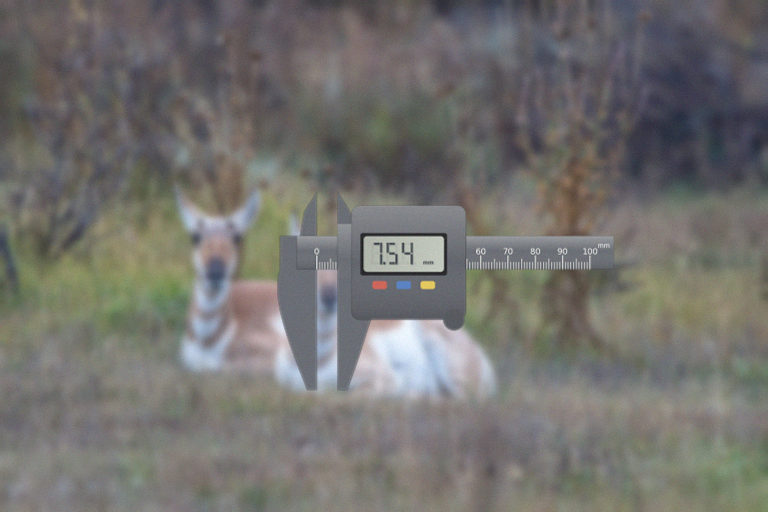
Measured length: 7.54 mm
